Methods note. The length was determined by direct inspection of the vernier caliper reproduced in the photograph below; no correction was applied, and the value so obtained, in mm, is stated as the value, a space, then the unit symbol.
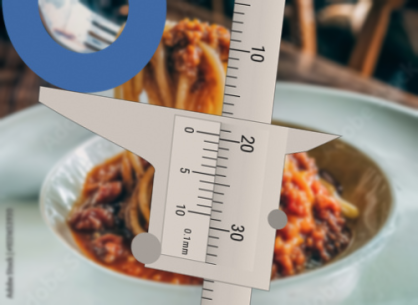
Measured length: 19.6 mm
